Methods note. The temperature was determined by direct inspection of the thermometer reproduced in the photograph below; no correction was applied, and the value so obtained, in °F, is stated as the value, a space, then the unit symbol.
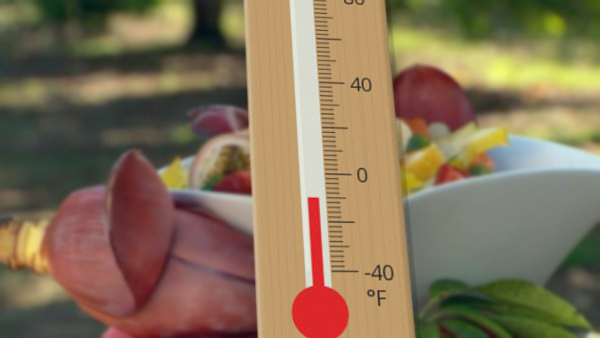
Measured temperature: -10 °F
